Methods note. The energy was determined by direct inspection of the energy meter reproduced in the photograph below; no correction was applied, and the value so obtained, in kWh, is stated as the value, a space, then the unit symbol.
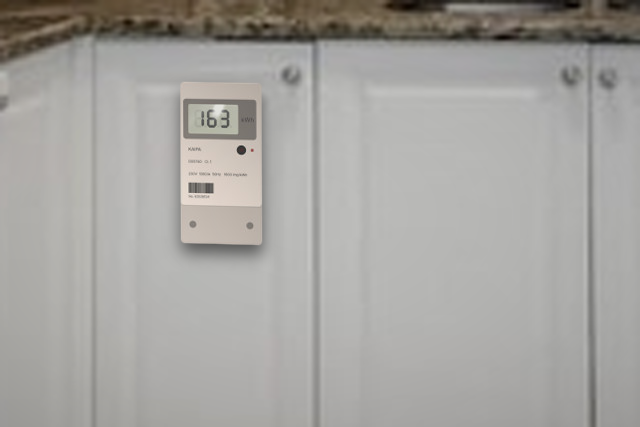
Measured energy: 163 kWh
